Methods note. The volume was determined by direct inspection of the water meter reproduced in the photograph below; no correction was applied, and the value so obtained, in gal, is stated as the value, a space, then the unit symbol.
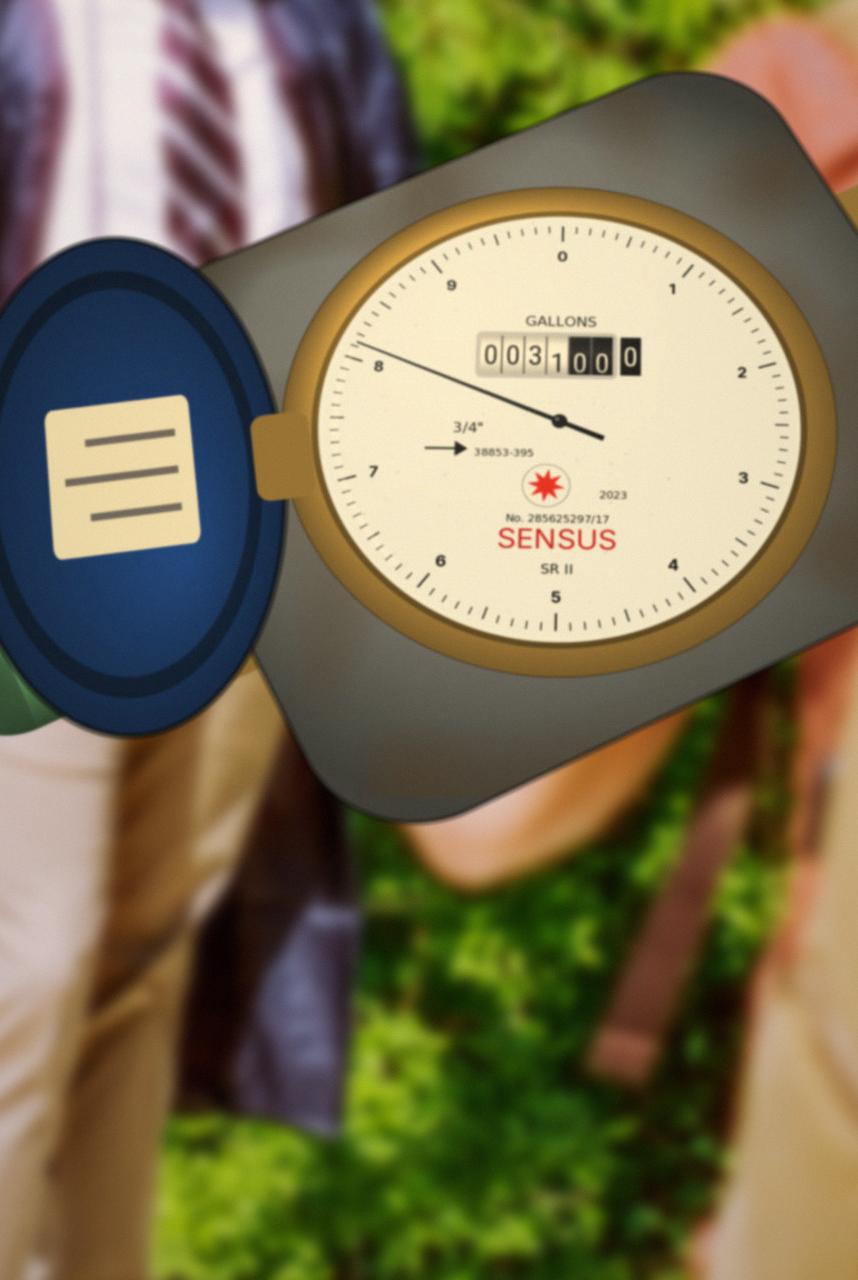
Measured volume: 30998.1 gal
